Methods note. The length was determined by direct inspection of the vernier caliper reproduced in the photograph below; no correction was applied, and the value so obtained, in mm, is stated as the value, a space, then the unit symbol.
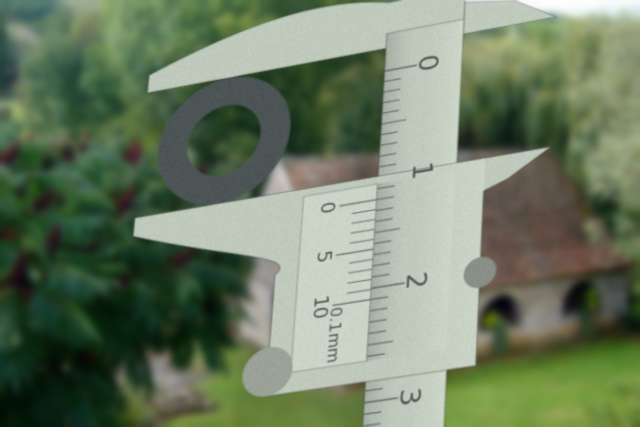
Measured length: 12.0 mm
